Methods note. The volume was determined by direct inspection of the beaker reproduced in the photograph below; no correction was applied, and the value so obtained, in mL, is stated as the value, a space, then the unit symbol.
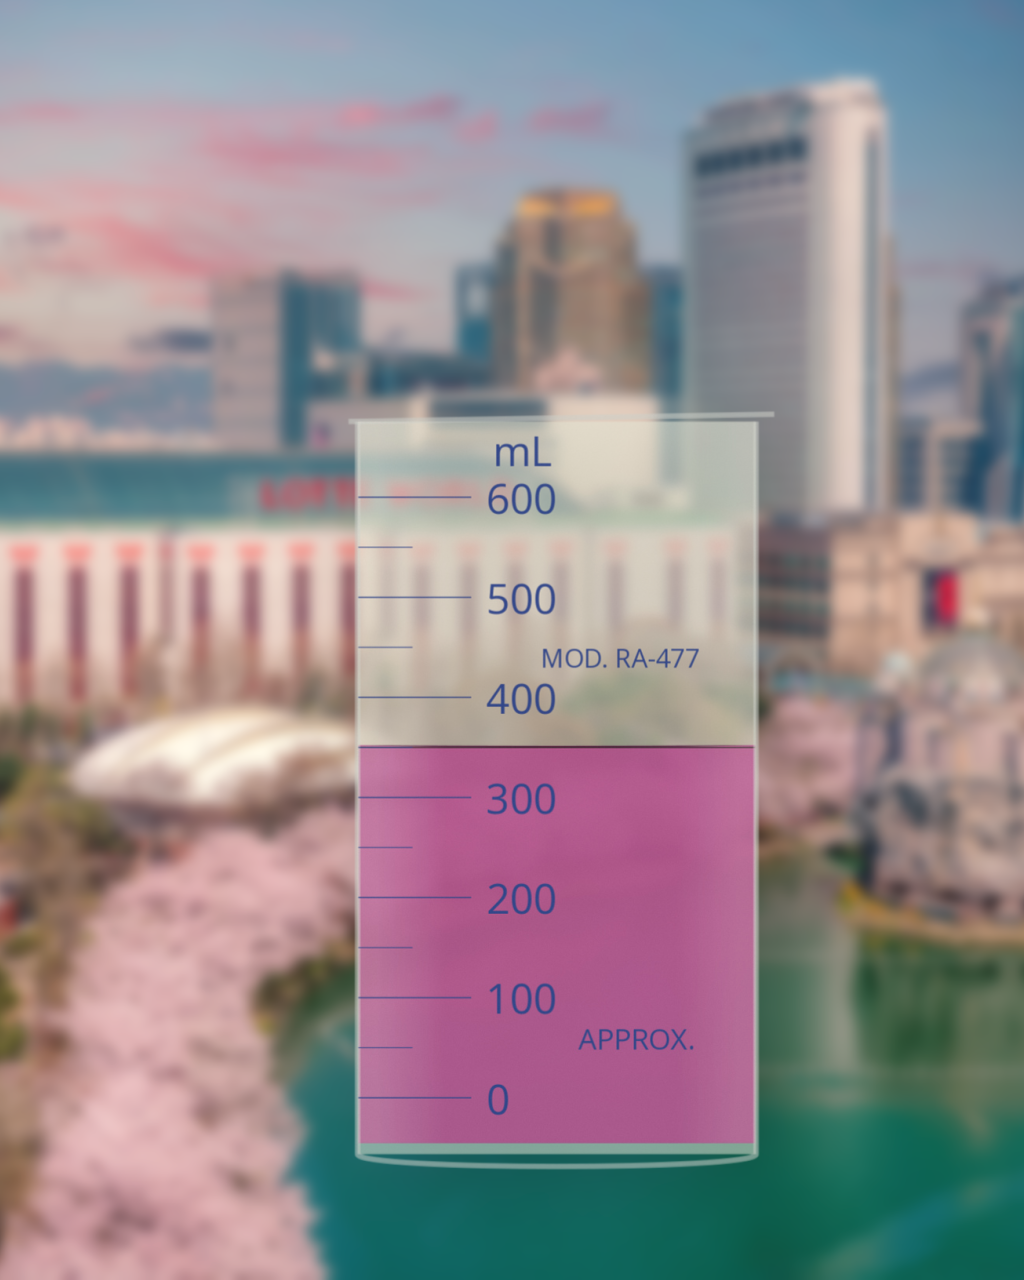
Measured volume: 350 mL
